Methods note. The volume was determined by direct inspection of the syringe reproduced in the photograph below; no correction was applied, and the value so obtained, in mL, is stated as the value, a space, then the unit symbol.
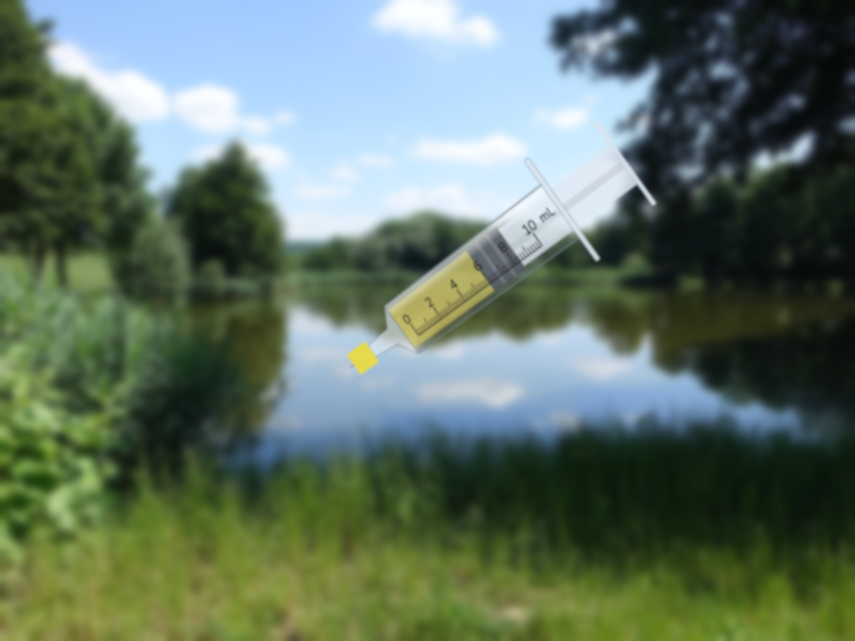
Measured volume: 6 mL
